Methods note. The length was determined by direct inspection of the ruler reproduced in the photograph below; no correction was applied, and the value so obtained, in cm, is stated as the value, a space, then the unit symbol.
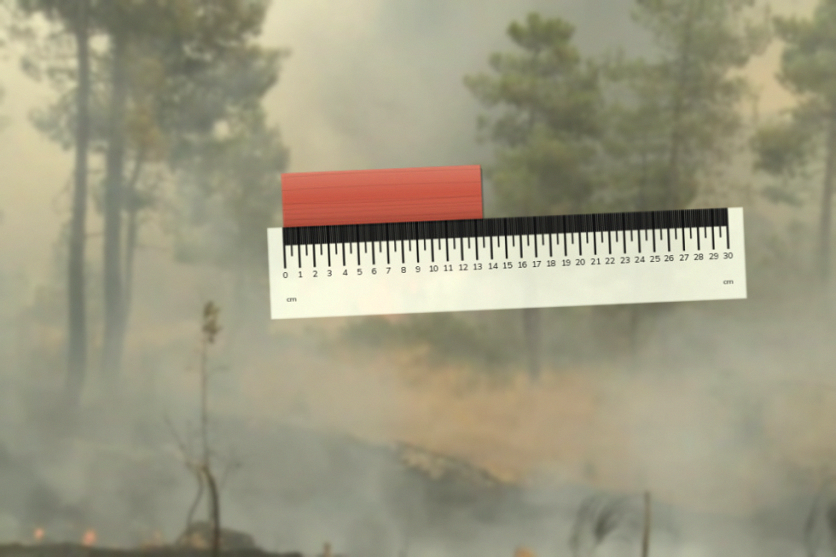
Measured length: 13.5 cm
